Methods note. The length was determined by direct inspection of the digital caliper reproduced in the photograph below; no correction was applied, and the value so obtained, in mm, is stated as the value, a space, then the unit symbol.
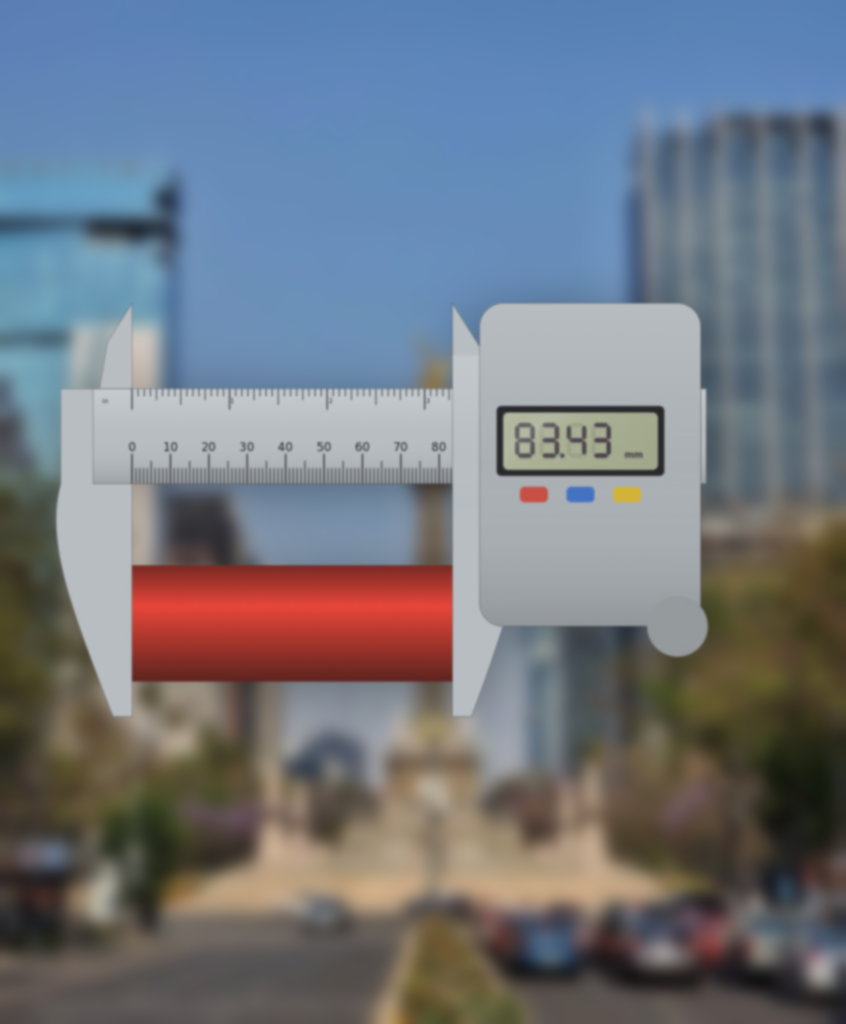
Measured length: 83.43 mm
